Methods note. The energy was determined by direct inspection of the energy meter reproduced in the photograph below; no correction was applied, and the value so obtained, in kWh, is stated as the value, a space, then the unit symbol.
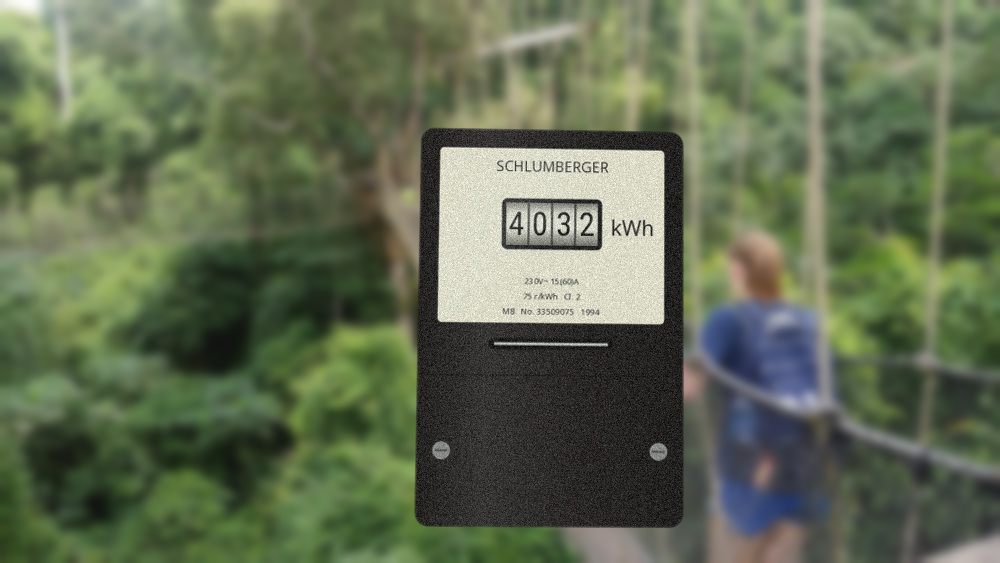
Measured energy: 4032 kWh
